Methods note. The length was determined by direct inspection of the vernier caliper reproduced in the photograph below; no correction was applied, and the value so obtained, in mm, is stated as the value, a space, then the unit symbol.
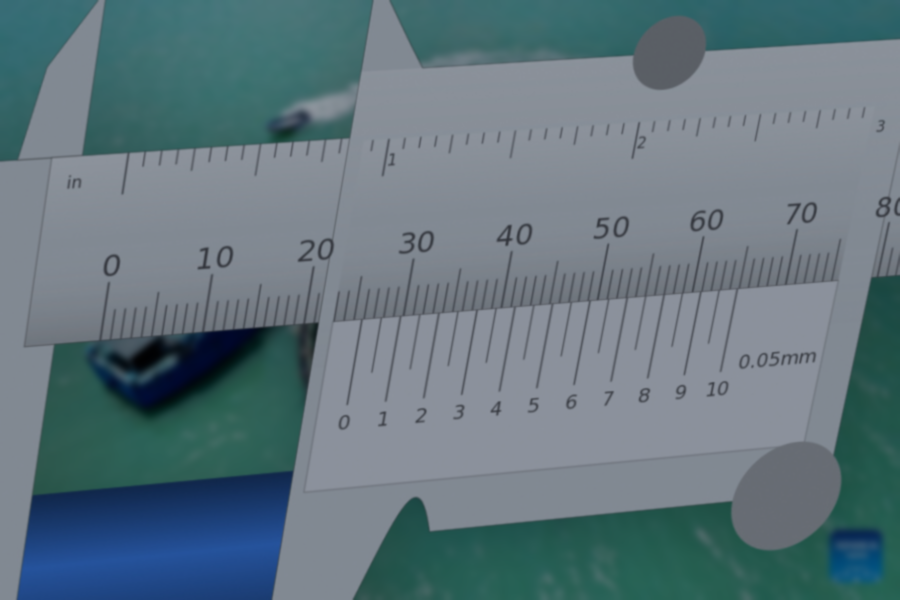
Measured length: 25.8 mm
